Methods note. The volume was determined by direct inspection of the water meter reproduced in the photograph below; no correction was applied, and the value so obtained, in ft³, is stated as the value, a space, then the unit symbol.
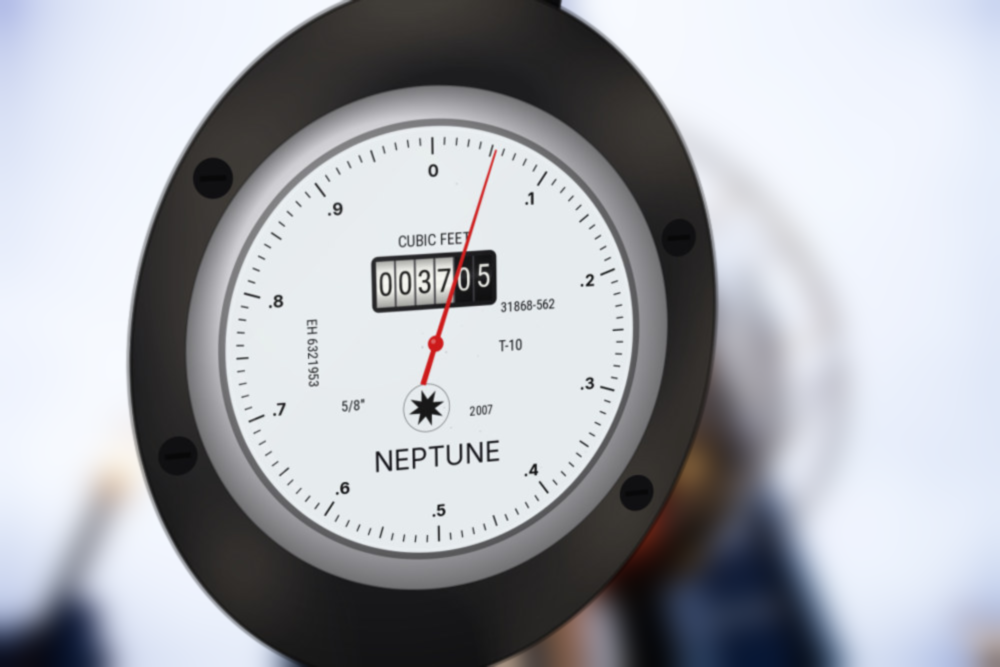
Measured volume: 3705.05 ft³
